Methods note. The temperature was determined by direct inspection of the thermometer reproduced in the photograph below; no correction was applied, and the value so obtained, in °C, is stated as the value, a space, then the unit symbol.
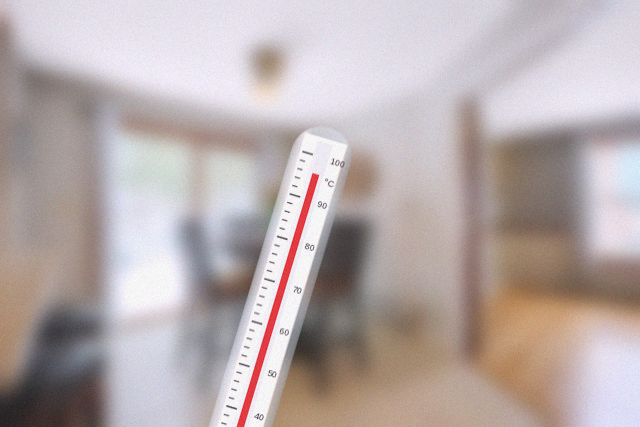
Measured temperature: 96 °C
